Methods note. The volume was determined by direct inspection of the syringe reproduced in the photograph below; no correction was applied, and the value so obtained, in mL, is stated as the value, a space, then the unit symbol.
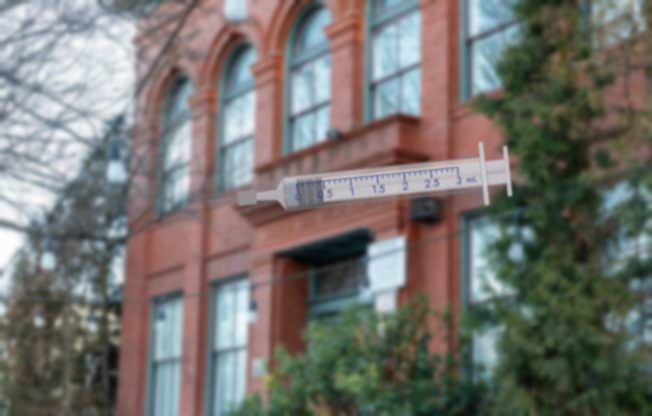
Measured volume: 0 mL
